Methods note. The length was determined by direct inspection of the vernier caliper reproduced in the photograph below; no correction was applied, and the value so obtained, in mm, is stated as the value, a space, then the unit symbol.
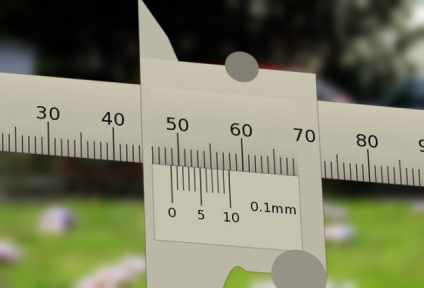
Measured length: 48.8 mm
